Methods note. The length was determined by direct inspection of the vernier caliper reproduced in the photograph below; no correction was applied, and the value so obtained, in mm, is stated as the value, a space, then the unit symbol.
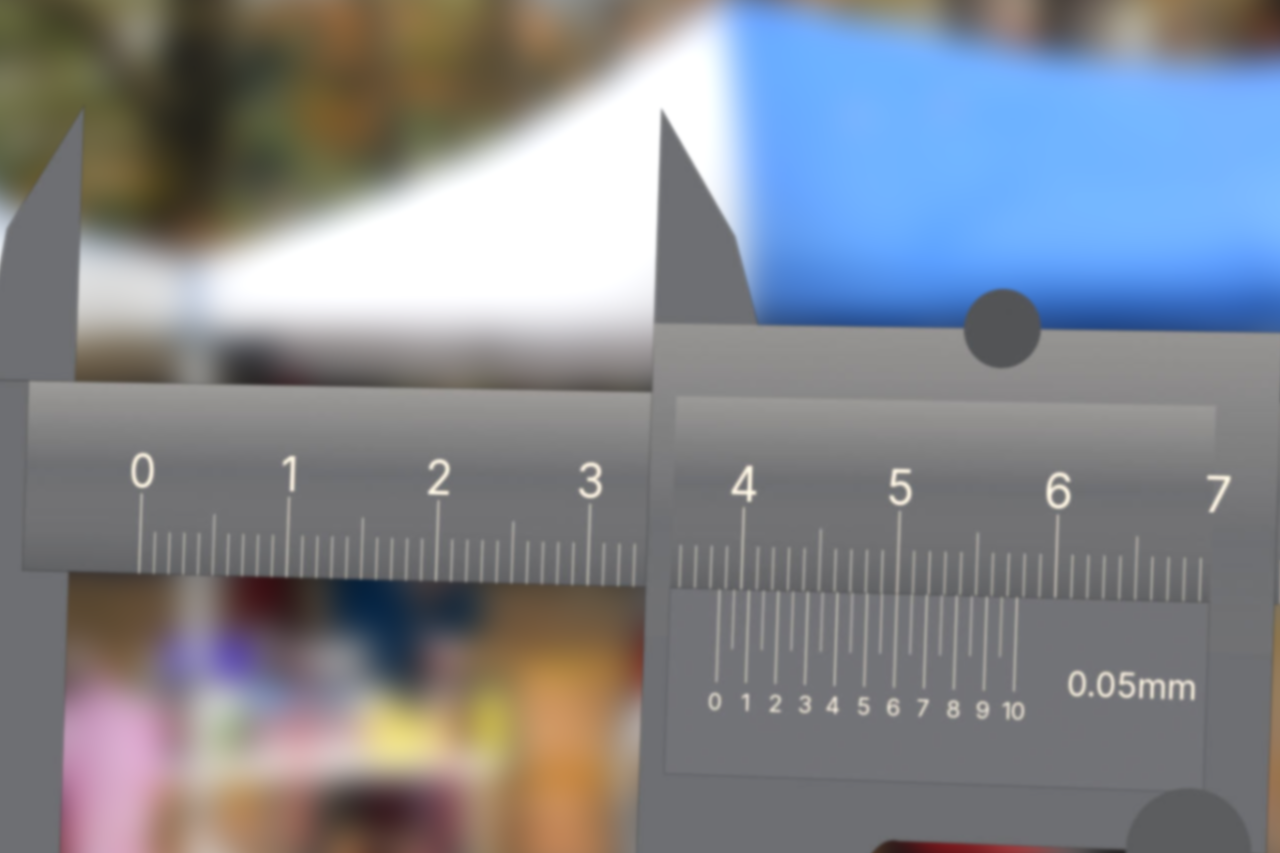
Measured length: 38.6 mm
